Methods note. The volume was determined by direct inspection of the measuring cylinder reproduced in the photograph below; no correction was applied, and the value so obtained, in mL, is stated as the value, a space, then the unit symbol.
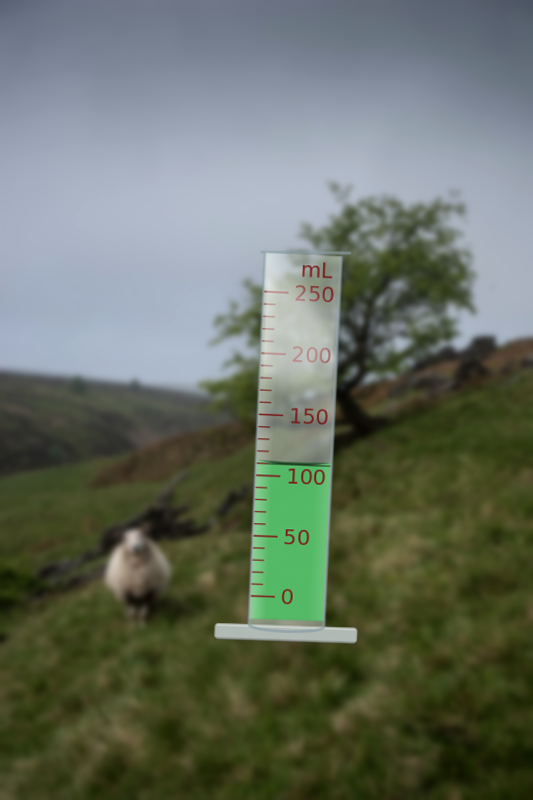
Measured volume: 110 mL
